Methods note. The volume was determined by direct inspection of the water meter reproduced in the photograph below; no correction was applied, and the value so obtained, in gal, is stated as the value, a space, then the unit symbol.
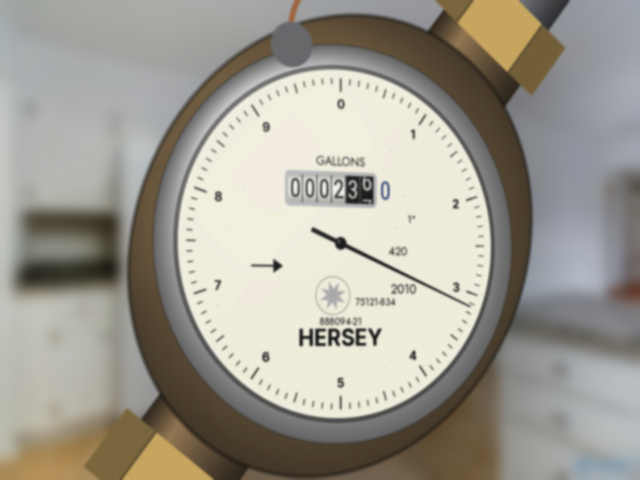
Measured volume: 2363.1 gal
